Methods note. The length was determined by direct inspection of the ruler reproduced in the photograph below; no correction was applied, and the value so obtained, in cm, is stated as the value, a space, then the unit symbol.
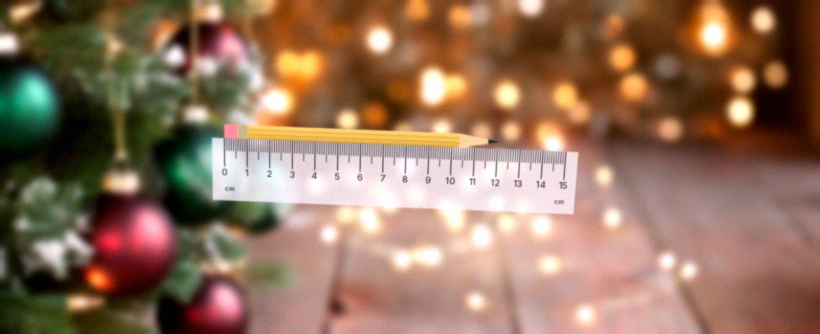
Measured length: 12 cm
